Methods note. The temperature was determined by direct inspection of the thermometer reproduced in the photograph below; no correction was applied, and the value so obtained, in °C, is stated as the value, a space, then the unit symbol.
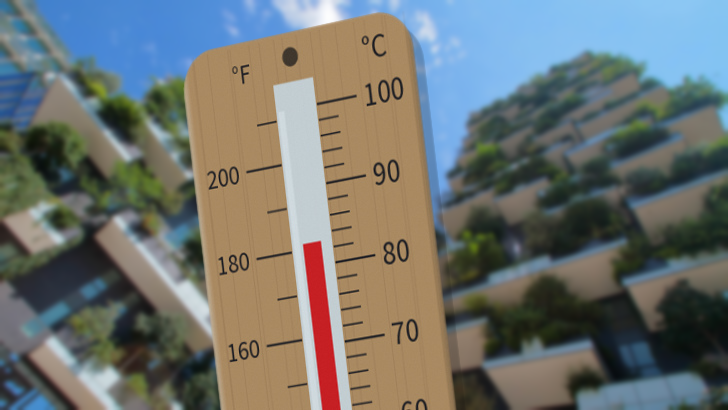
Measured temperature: 83 °C
